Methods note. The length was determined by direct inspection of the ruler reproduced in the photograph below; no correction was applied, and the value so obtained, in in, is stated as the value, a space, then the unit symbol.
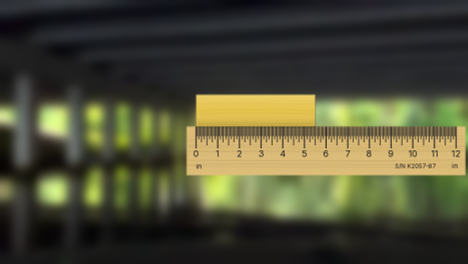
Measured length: 5.5 in
